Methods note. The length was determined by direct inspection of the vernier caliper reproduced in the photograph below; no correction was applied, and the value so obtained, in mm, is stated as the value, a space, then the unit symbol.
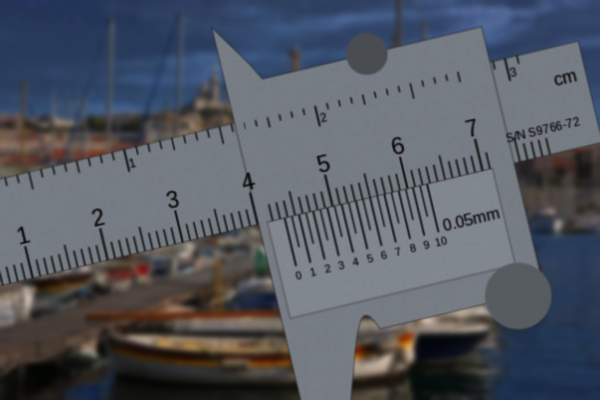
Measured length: 43.6 mm
